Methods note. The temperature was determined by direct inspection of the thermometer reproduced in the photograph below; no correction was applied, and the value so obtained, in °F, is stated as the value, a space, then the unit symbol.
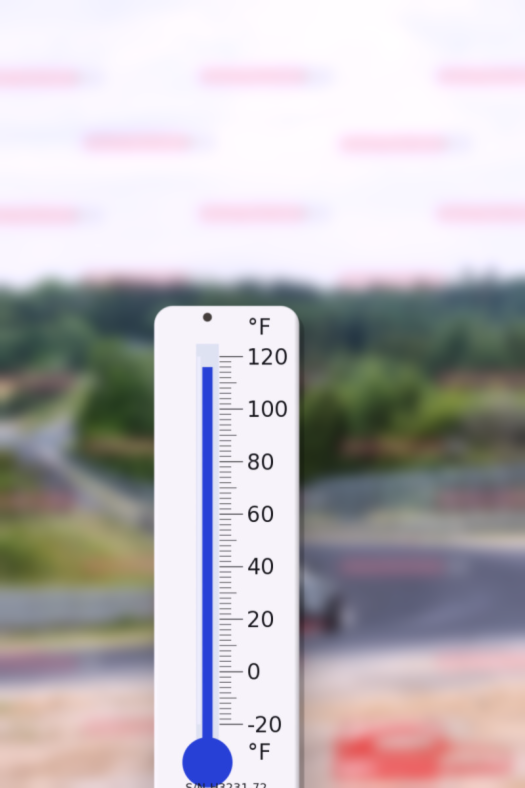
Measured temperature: 116 °F
